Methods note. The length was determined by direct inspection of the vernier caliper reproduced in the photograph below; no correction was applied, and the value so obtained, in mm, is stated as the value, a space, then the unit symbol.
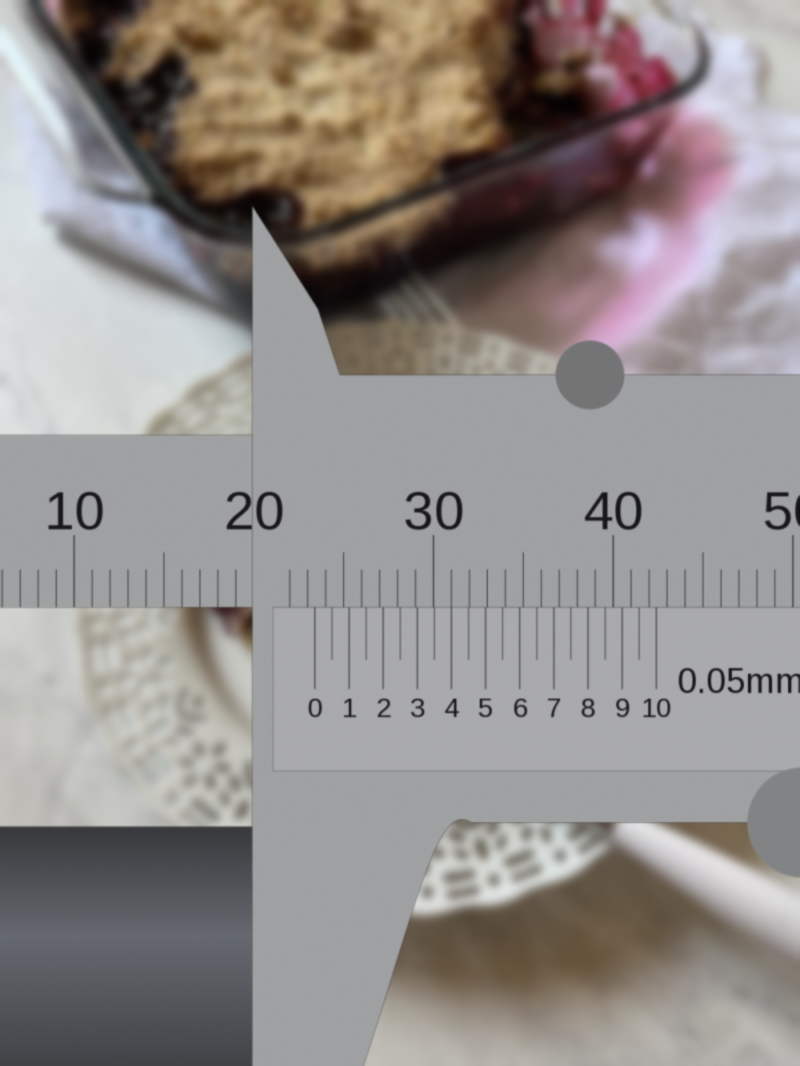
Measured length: 23.4 mm
